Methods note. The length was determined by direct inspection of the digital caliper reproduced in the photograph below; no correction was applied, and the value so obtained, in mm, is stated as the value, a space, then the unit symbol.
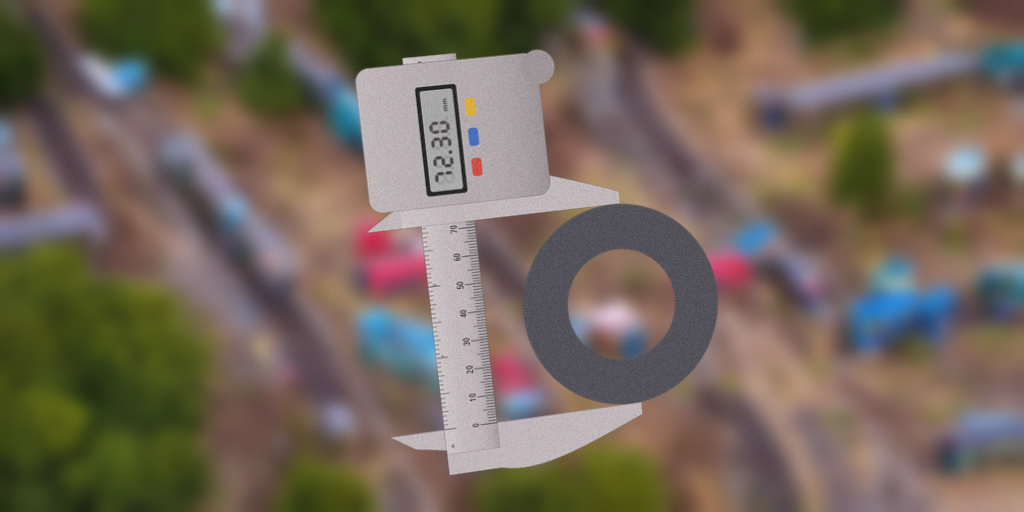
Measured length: 72.30 mm
